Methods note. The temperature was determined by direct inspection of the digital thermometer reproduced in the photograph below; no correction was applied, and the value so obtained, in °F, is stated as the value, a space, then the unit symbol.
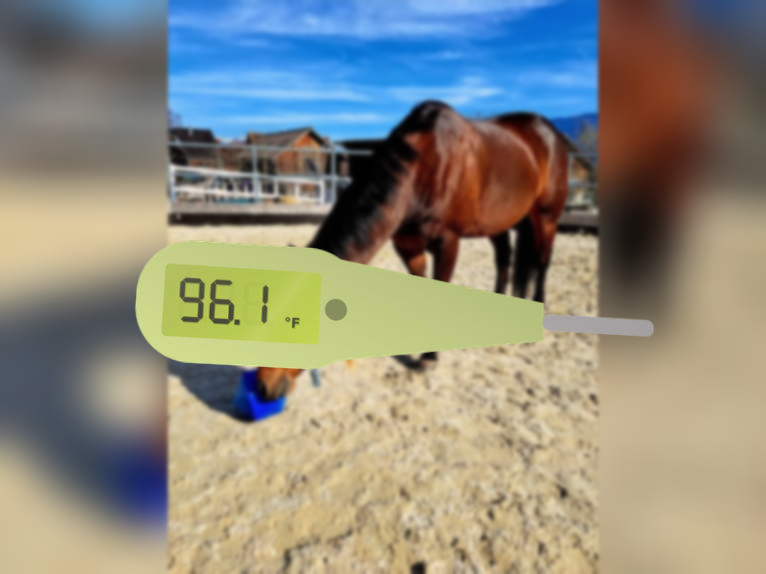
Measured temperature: 96.1 °F
